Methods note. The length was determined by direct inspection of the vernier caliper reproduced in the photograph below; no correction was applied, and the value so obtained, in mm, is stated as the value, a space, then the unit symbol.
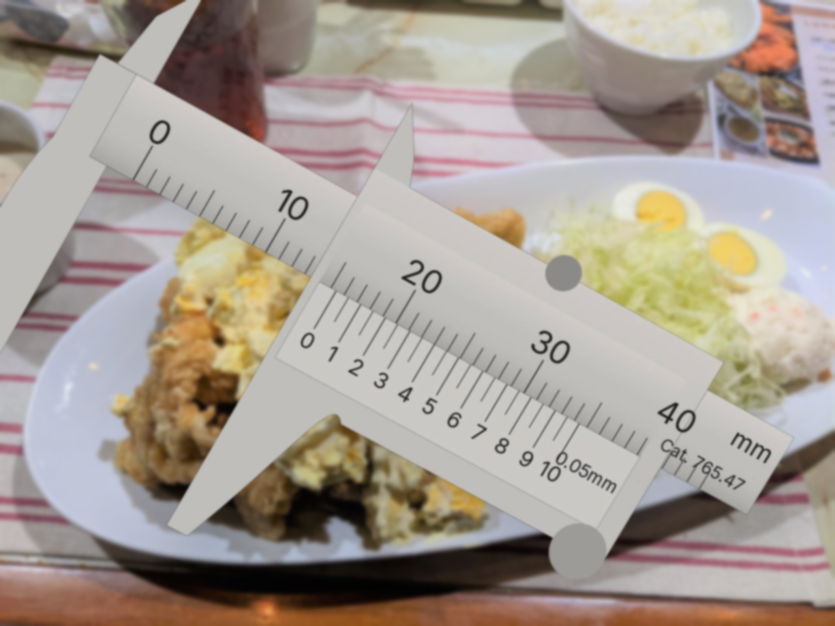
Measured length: 15.4 mm
